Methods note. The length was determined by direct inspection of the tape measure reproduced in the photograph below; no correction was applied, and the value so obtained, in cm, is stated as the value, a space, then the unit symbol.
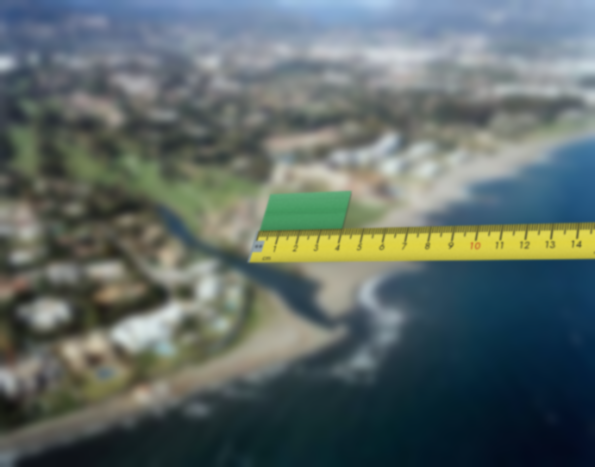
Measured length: 4 cm
